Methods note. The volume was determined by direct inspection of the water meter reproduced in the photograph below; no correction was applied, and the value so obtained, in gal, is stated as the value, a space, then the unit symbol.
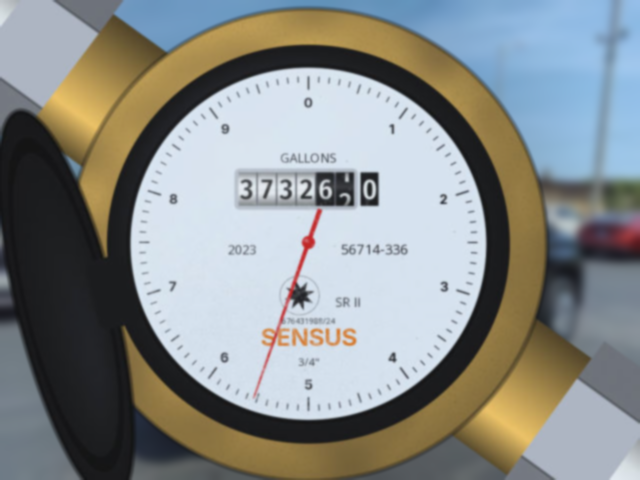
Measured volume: 3732615.5 gal
